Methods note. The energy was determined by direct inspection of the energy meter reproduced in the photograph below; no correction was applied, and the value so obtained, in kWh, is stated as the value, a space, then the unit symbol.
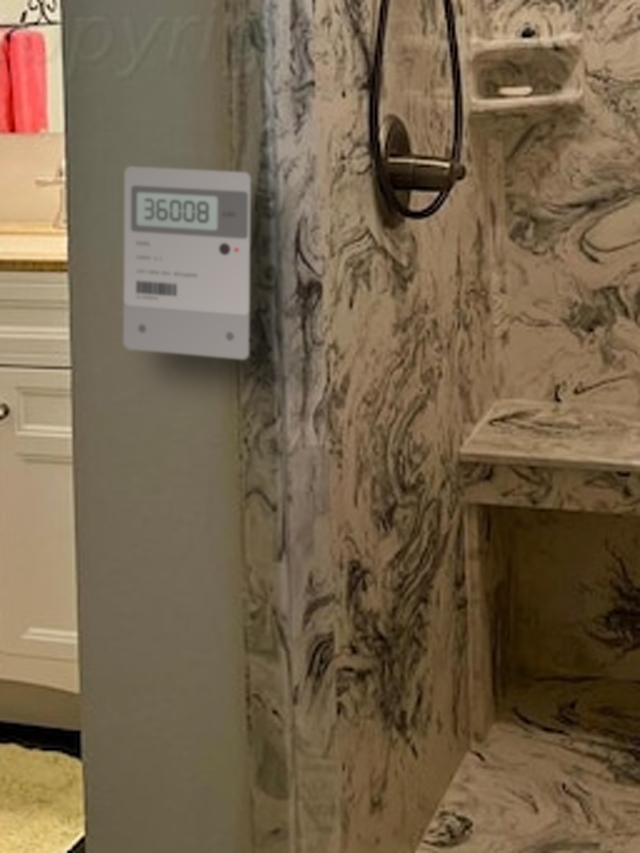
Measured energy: 36008 kWh
